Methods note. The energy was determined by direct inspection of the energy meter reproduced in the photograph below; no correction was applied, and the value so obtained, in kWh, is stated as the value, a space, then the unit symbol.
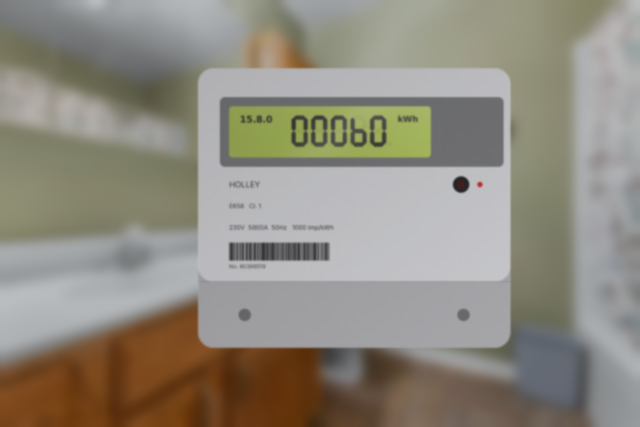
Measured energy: 60 kWh
